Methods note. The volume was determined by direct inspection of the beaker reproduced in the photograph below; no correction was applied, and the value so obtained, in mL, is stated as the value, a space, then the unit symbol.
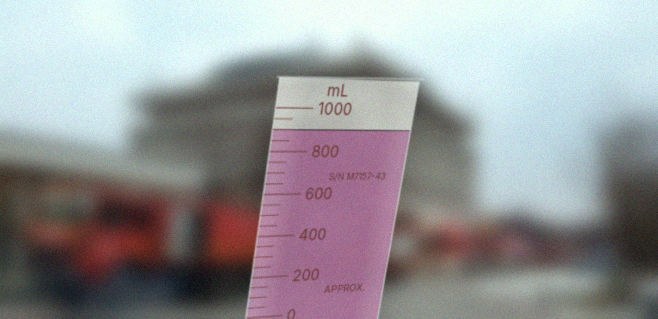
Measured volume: 900 mL
